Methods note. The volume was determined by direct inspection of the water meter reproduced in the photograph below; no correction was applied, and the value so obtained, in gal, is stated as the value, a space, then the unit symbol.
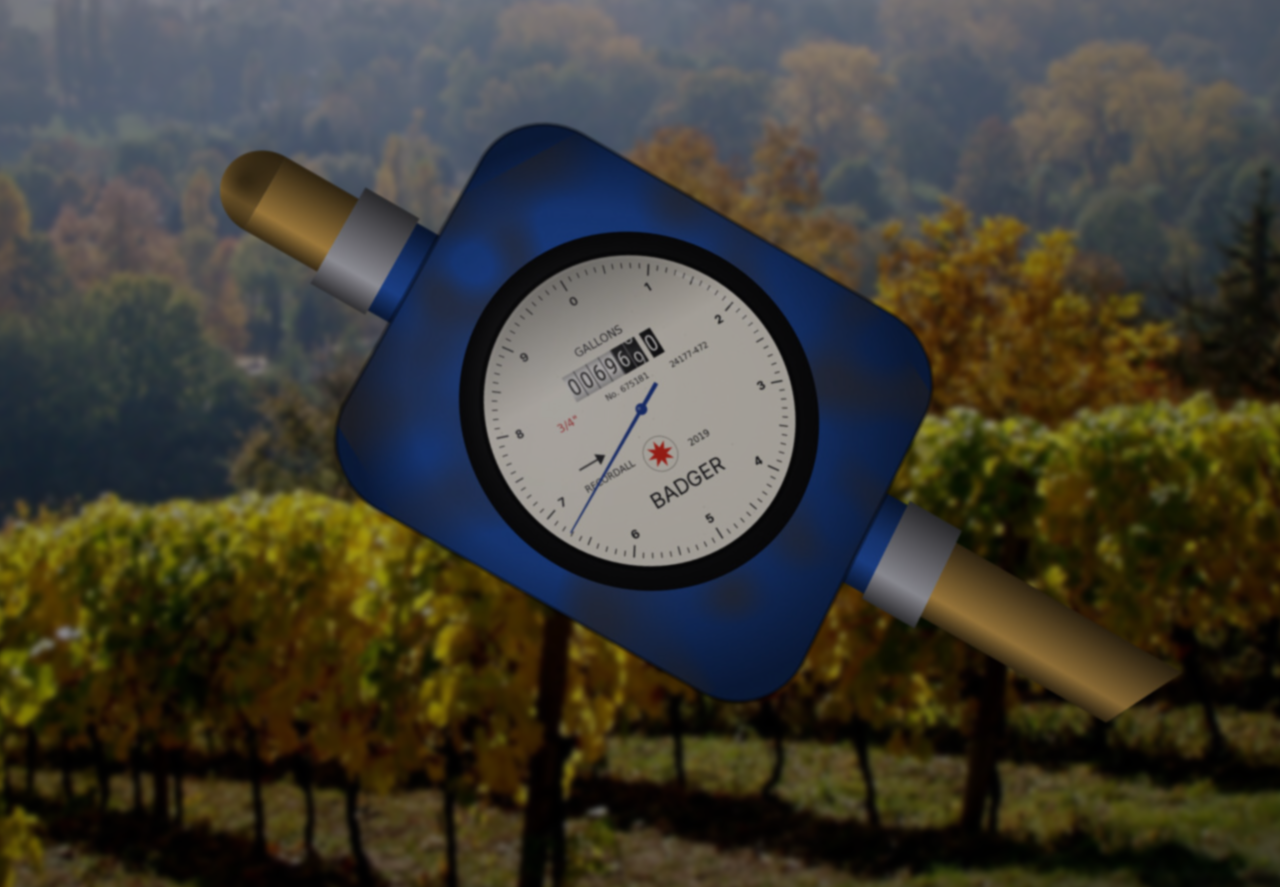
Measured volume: 69686.7 gal
